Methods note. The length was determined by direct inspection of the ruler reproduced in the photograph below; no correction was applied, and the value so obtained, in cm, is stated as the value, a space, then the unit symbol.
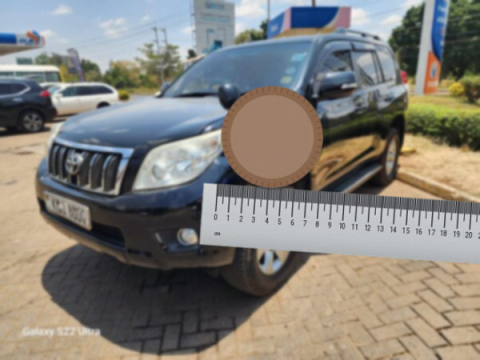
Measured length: 8 cm
